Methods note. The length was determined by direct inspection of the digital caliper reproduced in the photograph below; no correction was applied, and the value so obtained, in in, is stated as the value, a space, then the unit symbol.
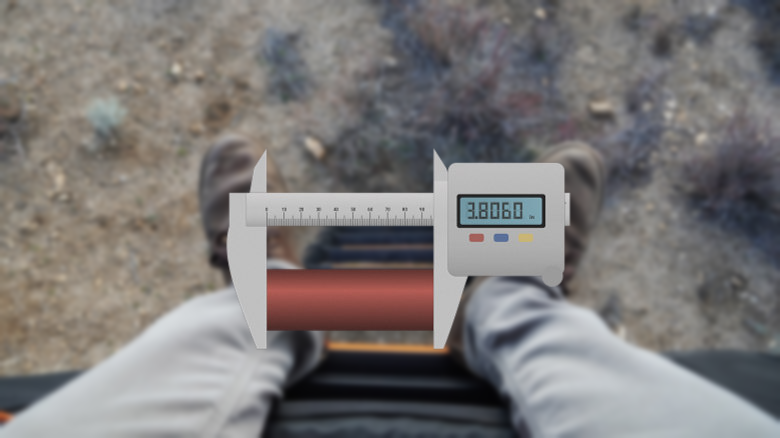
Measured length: 3.8060 in
